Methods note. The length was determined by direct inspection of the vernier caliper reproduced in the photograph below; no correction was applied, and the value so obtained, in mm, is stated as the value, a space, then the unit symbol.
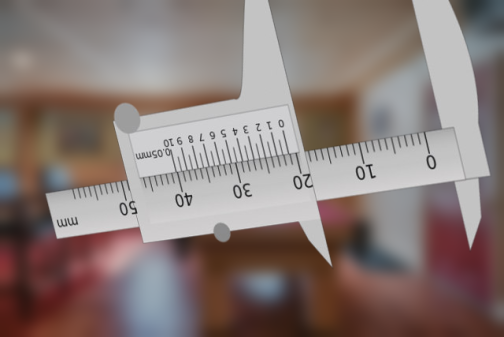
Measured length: 21.2 mm
